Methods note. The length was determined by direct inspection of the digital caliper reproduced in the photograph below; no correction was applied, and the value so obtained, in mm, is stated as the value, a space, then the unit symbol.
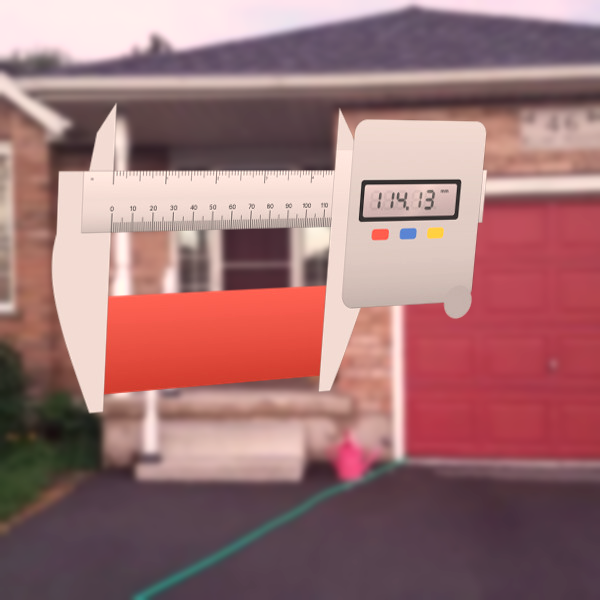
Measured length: 114.13 mm
